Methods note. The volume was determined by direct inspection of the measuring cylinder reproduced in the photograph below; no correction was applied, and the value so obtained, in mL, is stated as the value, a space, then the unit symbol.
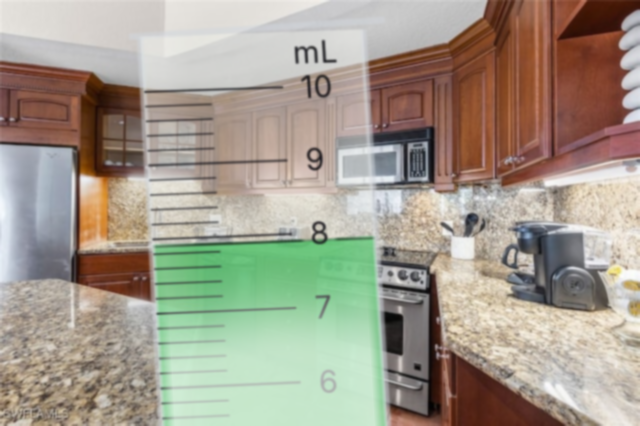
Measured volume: 7.9 mL
